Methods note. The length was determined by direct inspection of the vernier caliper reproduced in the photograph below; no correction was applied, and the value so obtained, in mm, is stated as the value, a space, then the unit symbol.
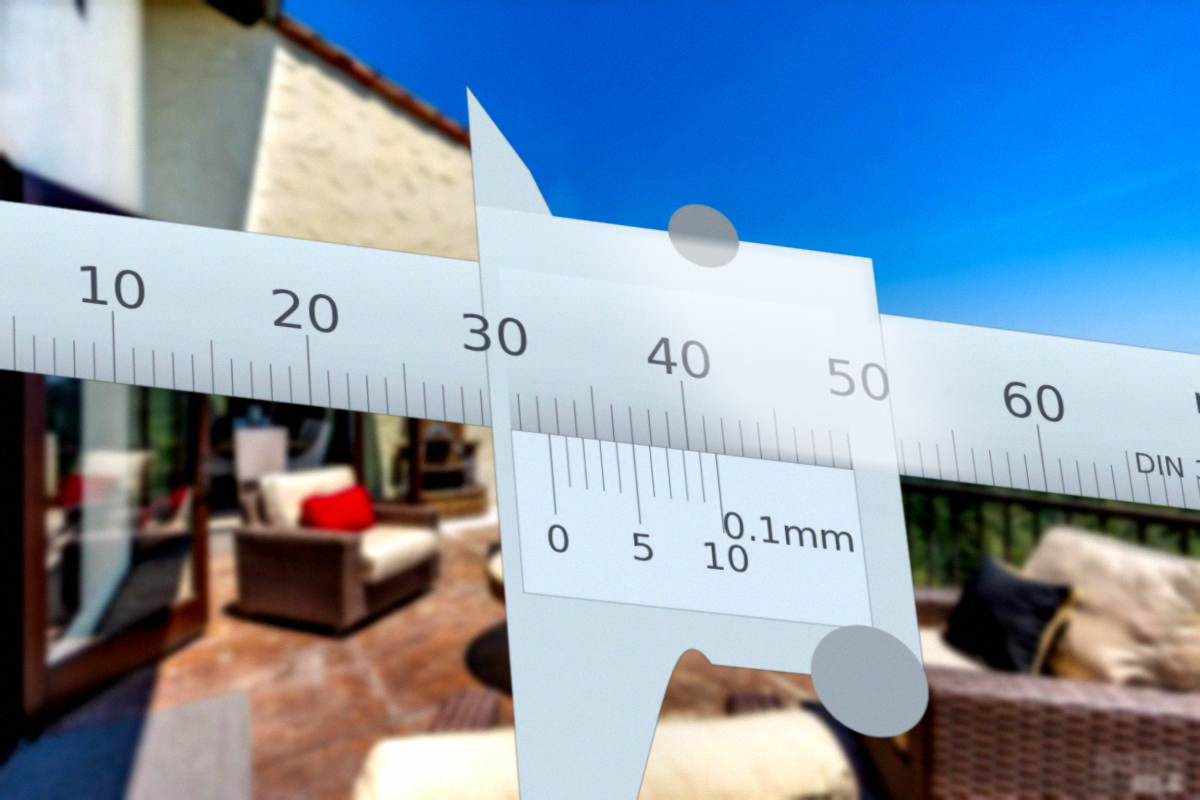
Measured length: 32.5 mm
